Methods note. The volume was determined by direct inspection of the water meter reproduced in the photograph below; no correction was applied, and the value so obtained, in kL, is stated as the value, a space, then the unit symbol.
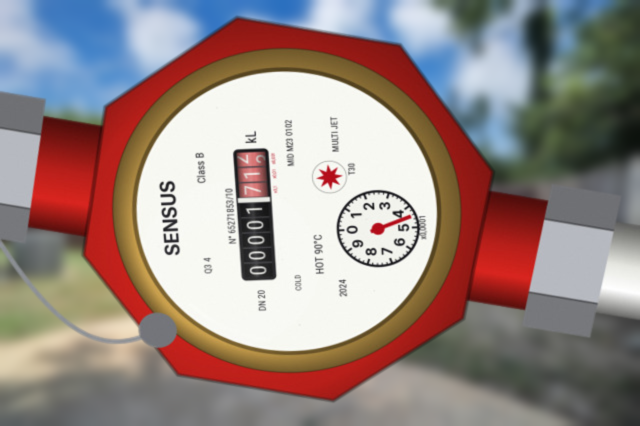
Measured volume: 1.7124 kL
